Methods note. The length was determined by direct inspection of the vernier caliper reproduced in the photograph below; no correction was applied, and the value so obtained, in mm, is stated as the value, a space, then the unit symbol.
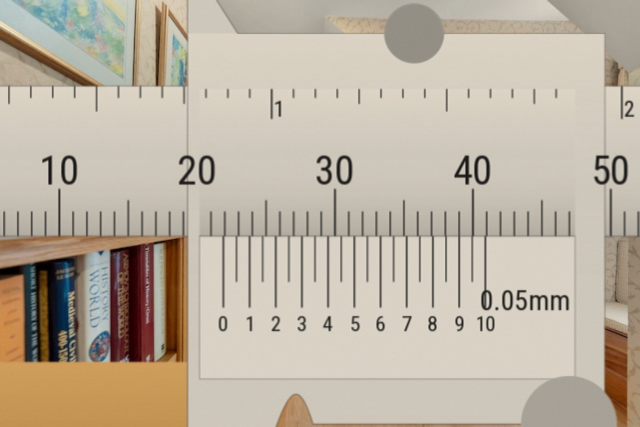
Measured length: 21.9 mm
